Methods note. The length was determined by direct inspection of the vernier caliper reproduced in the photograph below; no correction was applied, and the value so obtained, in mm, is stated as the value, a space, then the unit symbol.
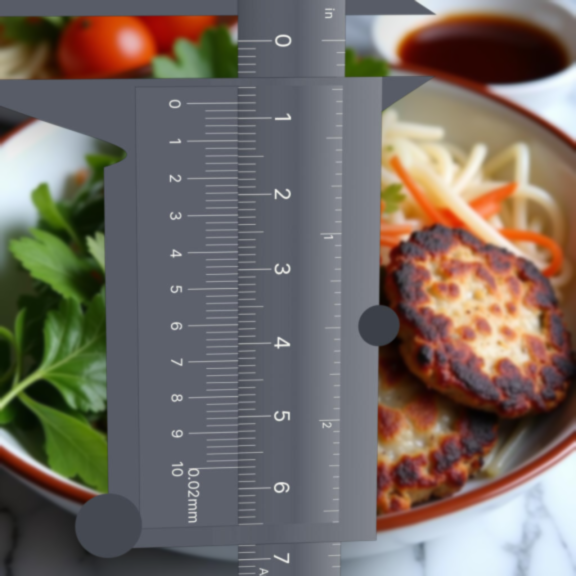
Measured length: 8.0 mm
